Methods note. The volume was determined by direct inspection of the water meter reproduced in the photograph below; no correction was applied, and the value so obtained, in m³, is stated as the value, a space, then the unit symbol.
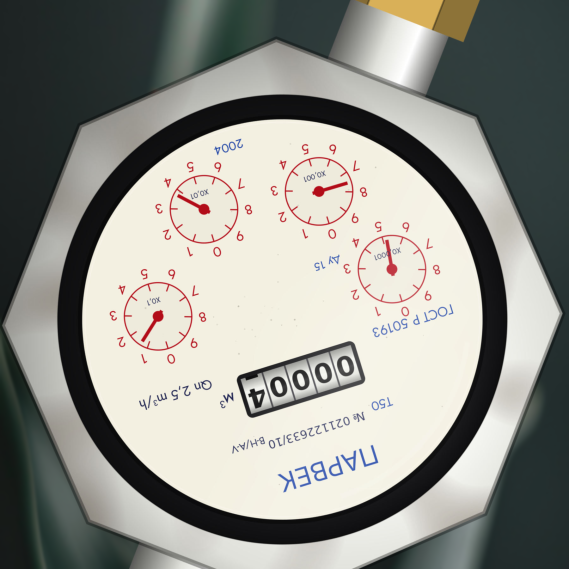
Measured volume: 4.1375 m³
